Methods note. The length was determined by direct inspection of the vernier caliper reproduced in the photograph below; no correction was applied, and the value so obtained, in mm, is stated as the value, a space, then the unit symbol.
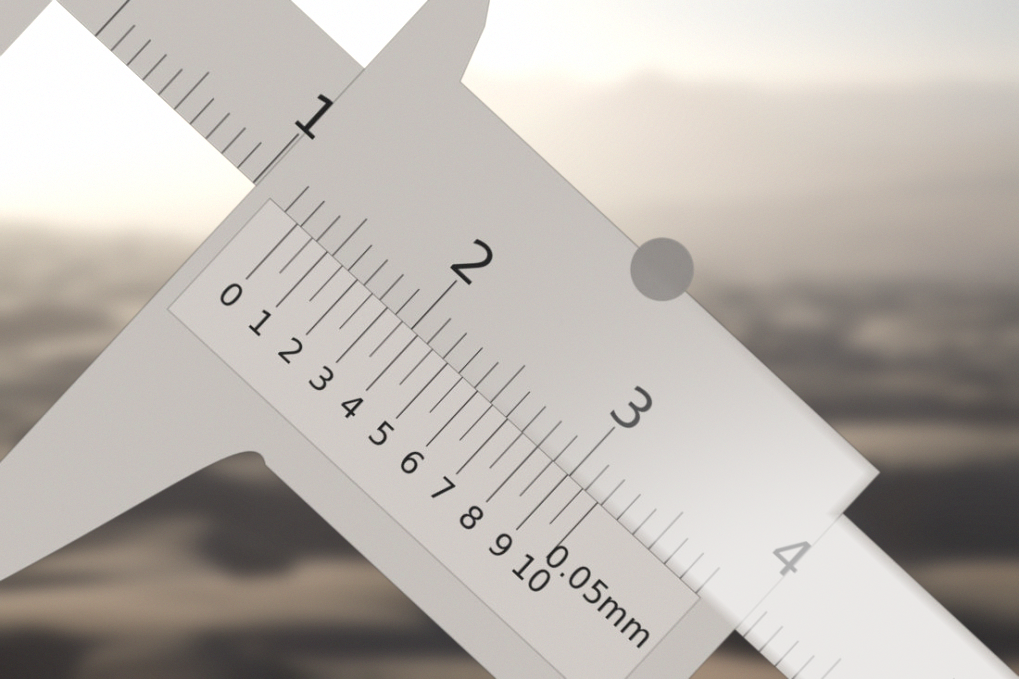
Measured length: 12.8 mm
